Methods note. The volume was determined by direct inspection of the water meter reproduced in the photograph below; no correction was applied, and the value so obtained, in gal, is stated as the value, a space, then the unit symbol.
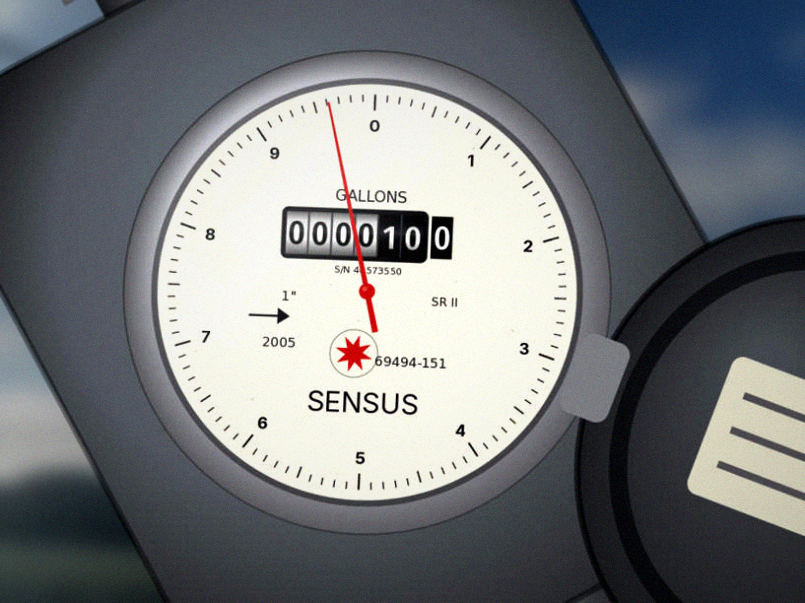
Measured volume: 99.6 gal
